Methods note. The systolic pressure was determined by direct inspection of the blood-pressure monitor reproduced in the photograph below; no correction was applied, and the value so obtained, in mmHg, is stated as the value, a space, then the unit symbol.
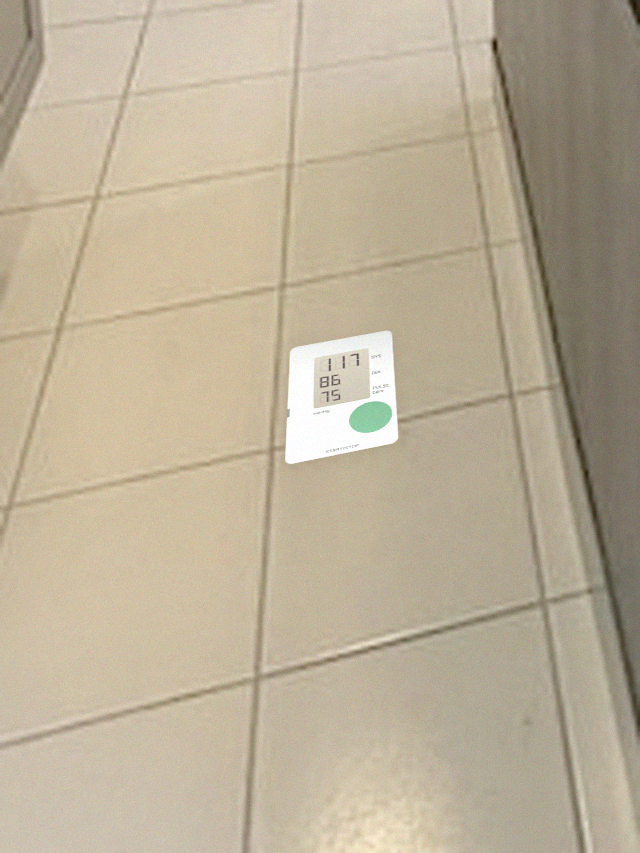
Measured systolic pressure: 117 mmHg
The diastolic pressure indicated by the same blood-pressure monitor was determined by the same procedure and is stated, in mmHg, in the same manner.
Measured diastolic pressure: 86 mmHg
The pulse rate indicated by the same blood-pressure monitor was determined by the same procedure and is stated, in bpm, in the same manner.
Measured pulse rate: 75 bpm
